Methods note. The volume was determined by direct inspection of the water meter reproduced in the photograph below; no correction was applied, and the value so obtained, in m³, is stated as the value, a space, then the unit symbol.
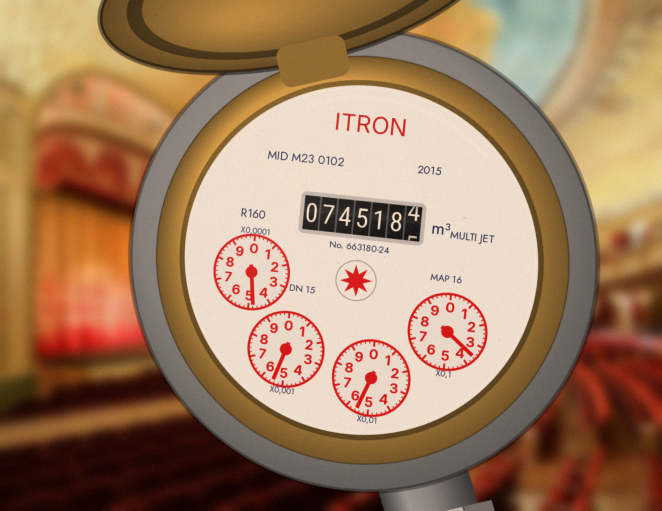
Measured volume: 745184.3554 m³
